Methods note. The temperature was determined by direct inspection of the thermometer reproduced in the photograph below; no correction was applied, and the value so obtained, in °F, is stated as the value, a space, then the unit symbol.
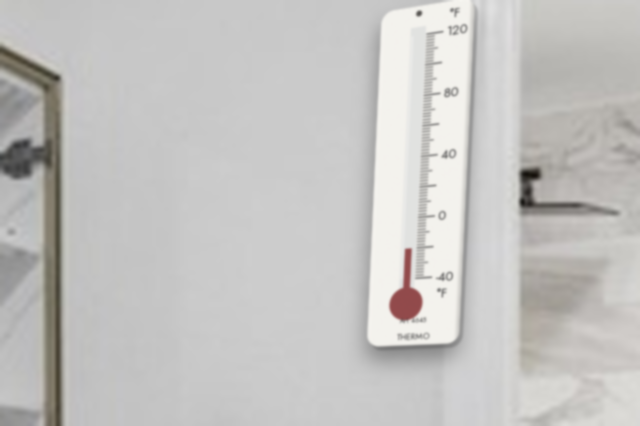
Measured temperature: -20 °F
